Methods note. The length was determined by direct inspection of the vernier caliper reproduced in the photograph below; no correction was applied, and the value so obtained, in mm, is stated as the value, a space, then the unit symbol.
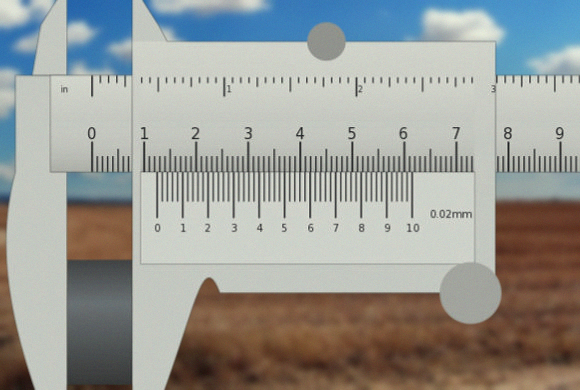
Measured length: 12.5 mm
